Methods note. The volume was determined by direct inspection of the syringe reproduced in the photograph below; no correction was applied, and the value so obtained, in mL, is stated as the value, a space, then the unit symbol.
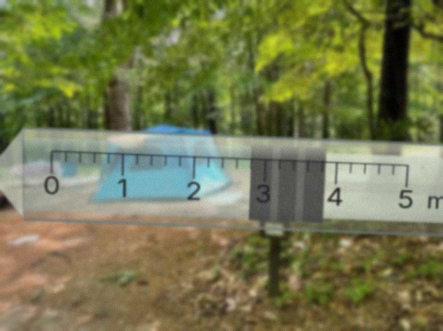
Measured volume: 2.8 mL
